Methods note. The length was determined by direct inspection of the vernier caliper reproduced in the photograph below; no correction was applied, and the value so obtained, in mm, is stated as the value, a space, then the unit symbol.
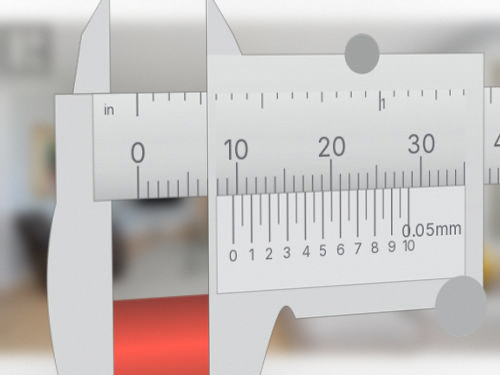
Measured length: 9.6 mm
